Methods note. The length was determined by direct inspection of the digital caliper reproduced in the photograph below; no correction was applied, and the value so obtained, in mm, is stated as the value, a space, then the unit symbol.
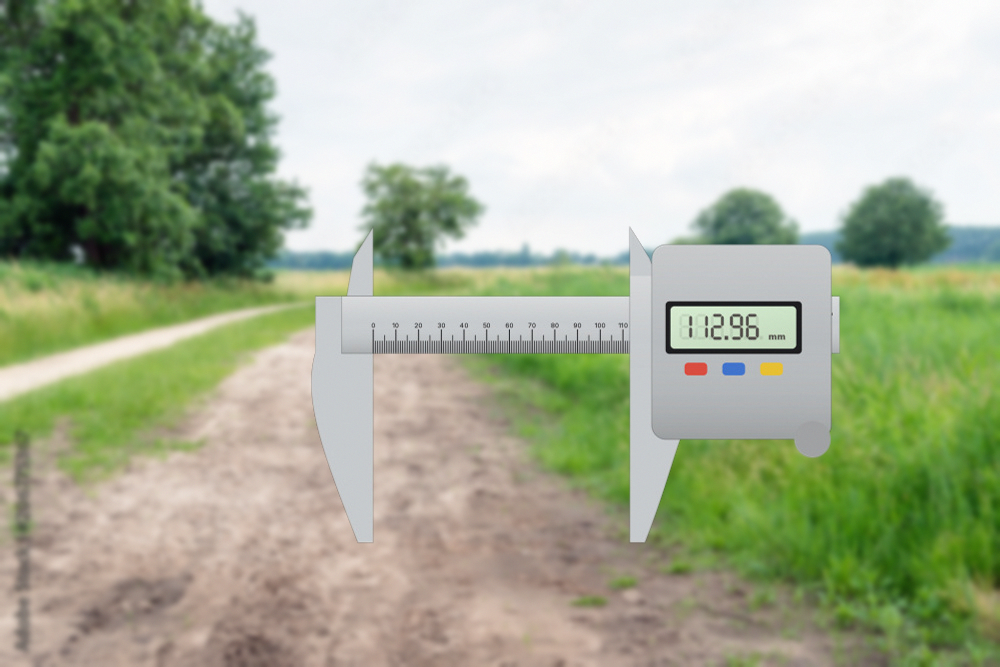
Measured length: 112.96 mm
